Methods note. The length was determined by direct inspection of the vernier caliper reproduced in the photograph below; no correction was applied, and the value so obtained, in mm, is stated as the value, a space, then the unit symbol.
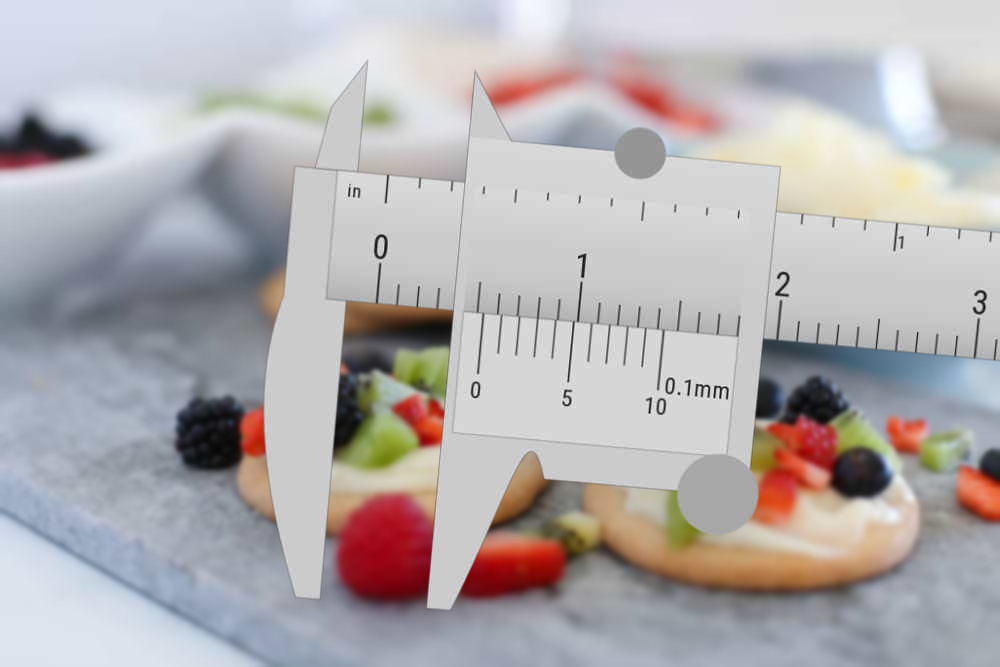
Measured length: 5.3 mm
